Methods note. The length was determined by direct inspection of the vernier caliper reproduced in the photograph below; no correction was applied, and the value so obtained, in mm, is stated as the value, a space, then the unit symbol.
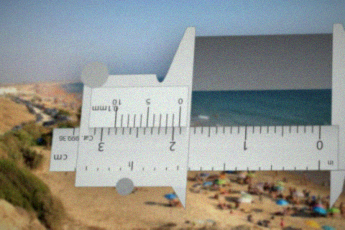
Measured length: 19.2 mm
